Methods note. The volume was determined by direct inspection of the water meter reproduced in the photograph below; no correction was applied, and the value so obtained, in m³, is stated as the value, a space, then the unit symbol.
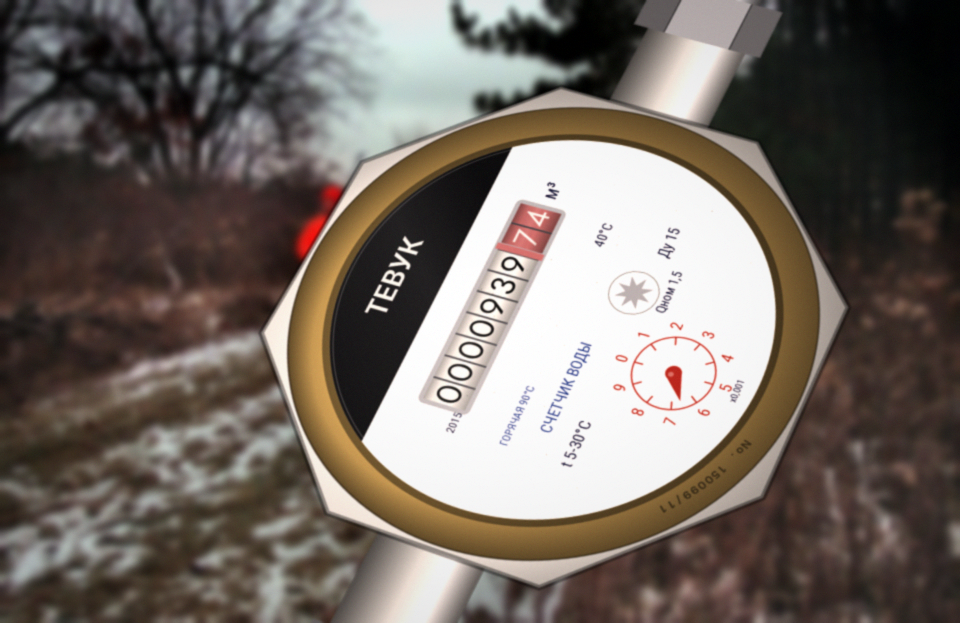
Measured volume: 939.746 m³
